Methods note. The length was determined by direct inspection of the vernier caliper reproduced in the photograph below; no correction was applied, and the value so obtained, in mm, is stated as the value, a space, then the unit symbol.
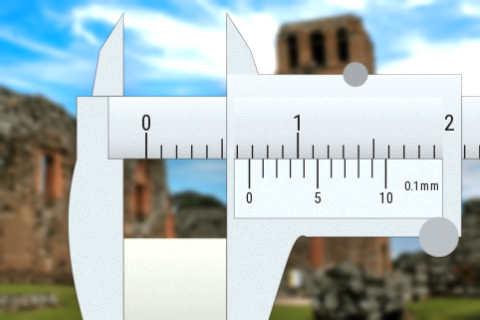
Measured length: 6.8 mm
